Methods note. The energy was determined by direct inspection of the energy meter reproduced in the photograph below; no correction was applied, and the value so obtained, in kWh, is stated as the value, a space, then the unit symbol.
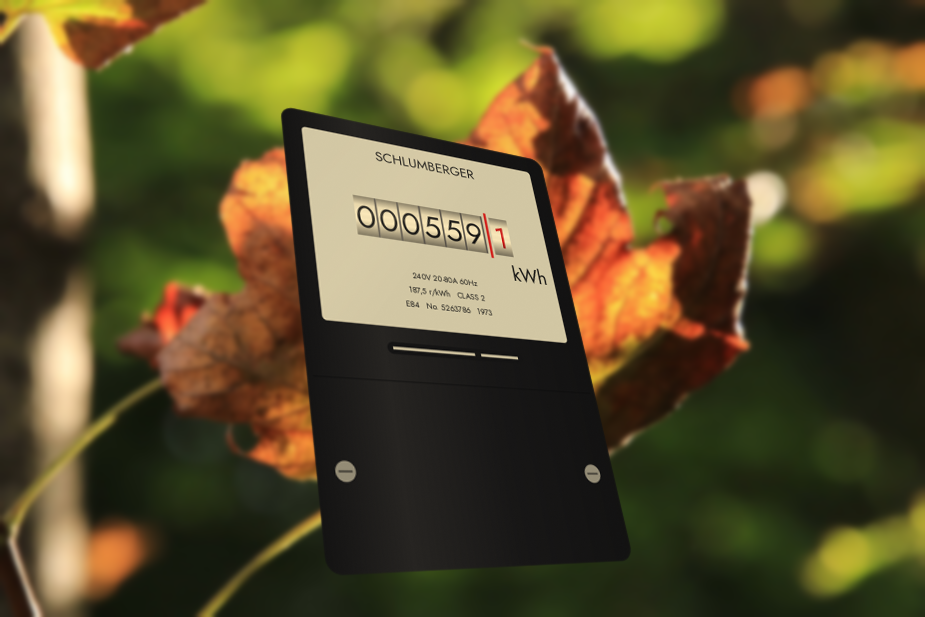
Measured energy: 559.1 kWh
